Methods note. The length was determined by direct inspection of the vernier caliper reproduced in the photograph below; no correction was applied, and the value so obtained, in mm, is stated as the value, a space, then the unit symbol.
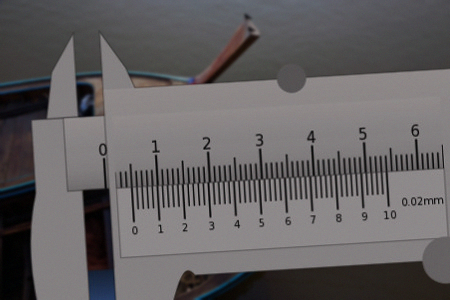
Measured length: 5.0 mm
